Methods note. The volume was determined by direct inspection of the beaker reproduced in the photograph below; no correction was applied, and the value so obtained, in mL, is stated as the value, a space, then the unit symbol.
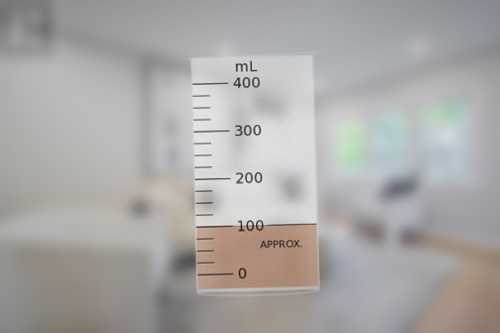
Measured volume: 100 mL
